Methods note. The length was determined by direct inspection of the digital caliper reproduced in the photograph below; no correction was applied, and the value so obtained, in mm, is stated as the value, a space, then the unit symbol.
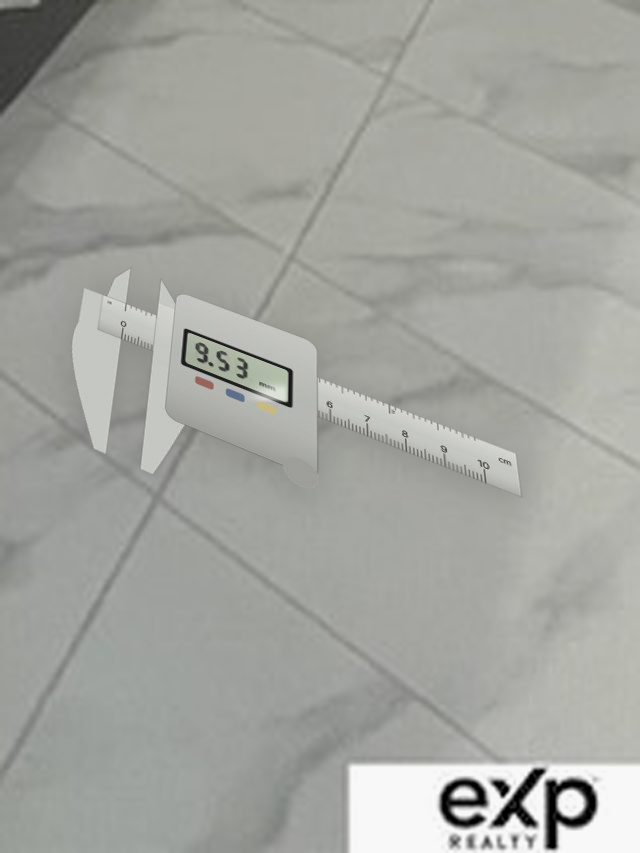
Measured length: 9.53 mm
